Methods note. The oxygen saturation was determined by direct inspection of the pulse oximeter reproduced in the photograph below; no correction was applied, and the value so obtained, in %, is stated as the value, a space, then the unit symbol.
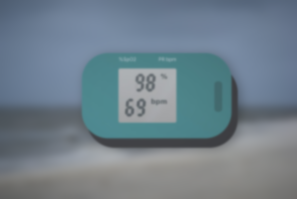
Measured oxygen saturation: 98 %
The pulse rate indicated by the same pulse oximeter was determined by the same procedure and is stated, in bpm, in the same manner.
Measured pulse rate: 69 bpm
